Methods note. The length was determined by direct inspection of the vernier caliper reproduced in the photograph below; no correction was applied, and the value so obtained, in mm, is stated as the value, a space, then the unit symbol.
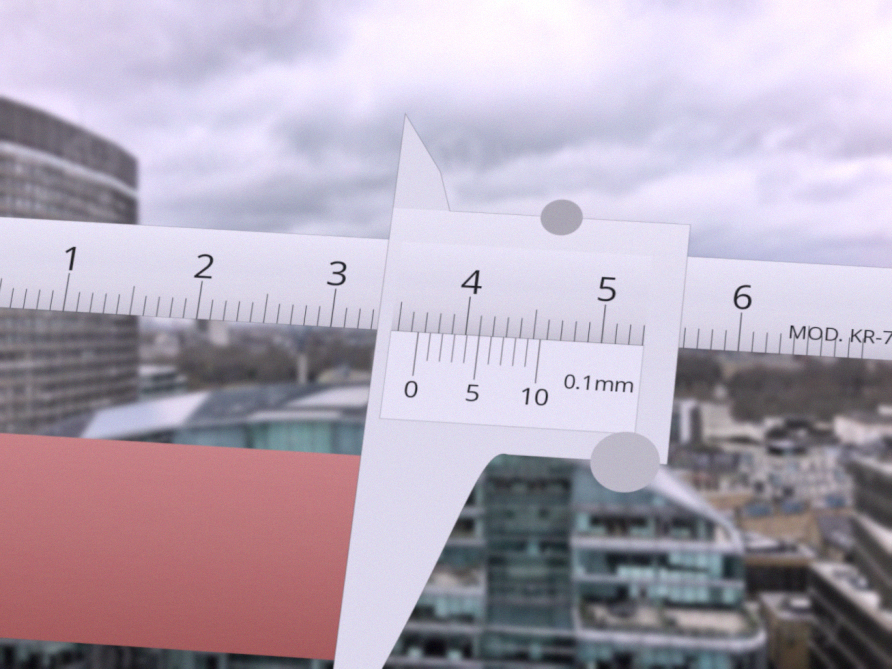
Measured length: 36.5 mm
